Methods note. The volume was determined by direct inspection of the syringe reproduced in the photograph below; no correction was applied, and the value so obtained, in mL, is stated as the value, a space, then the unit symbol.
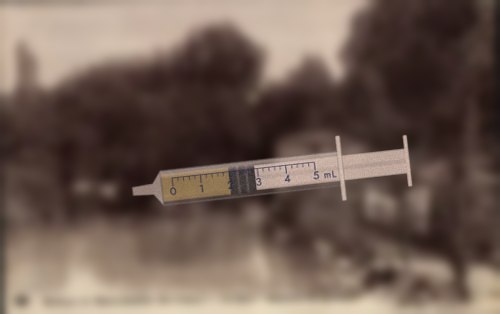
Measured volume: 2 mL
